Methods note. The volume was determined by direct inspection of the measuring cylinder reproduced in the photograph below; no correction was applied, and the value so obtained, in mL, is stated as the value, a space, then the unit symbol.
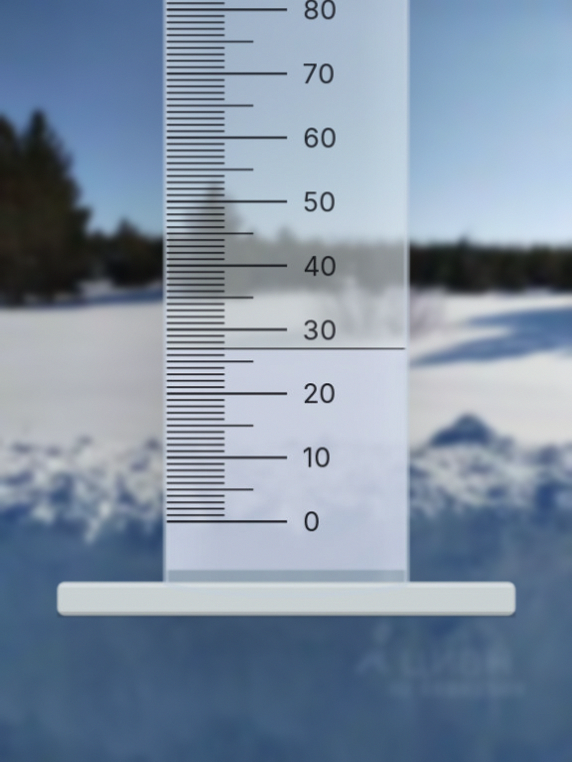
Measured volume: 27 mL
